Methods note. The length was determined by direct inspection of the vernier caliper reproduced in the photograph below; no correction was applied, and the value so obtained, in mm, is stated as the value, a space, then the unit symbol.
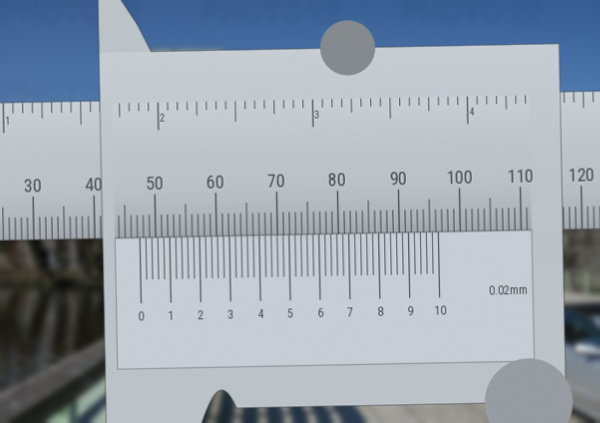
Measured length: 47.4 mm
